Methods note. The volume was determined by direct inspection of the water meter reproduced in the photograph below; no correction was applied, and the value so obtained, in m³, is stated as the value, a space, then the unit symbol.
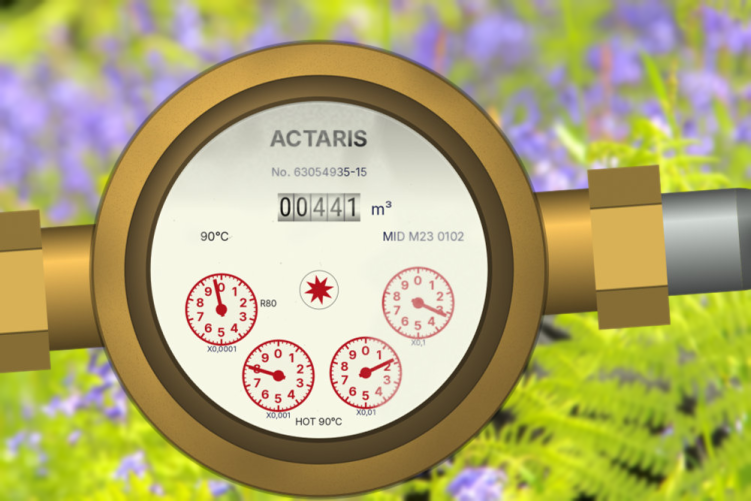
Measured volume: 441.3179 m³
